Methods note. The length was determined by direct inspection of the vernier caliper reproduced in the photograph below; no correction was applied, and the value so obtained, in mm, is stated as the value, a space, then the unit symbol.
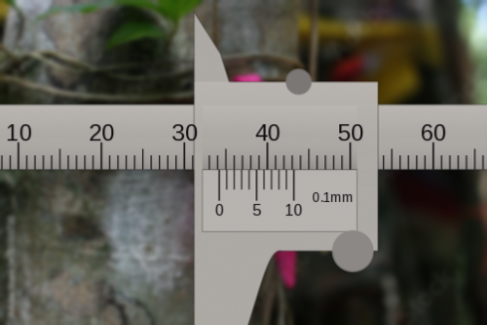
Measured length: 34.2 mm
